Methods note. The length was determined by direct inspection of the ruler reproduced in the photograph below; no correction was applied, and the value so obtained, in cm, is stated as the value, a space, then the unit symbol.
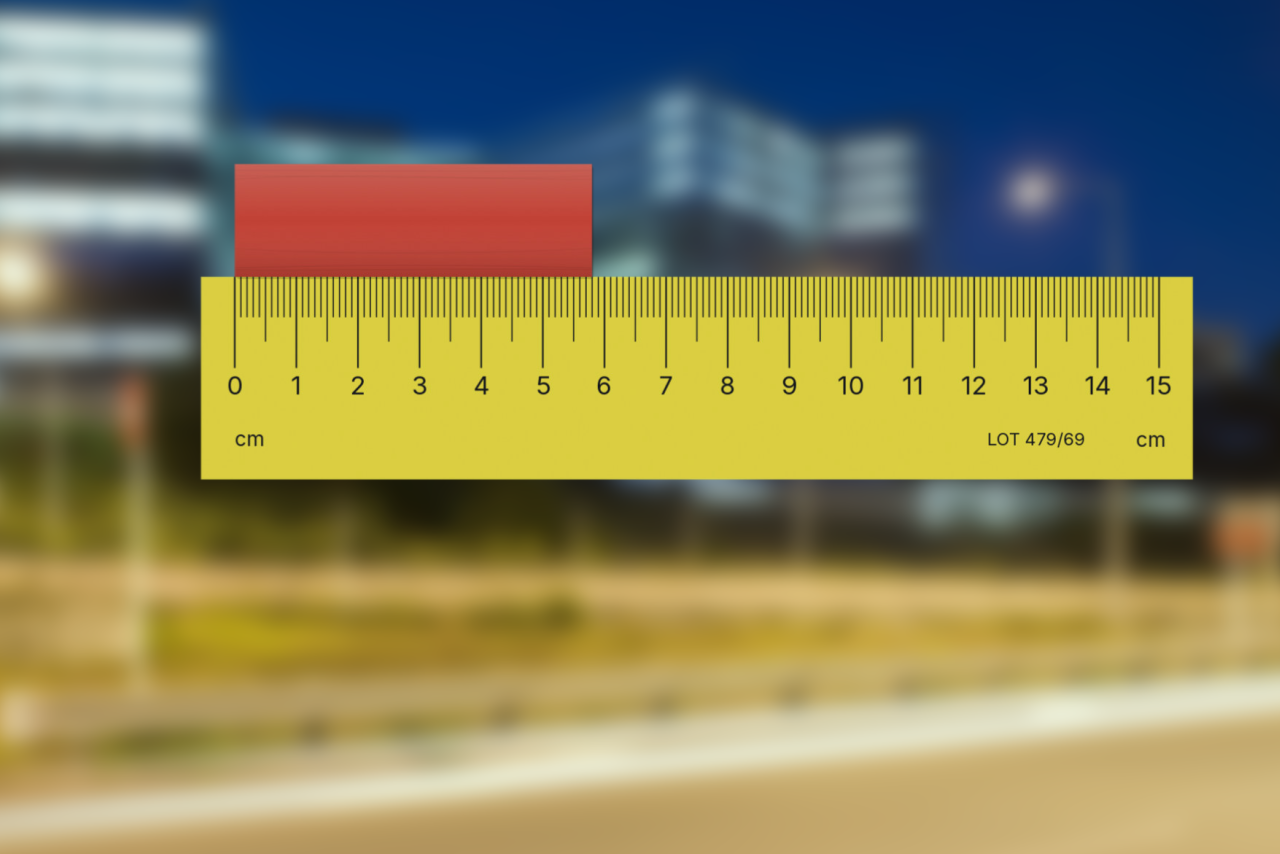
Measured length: 5.8 cm
